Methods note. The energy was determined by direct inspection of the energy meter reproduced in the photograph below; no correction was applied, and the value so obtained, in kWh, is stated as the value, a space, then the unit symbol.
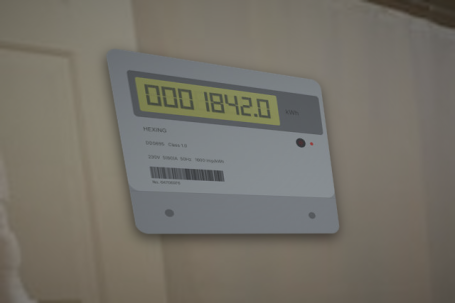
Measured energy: 1842.0 kWh
